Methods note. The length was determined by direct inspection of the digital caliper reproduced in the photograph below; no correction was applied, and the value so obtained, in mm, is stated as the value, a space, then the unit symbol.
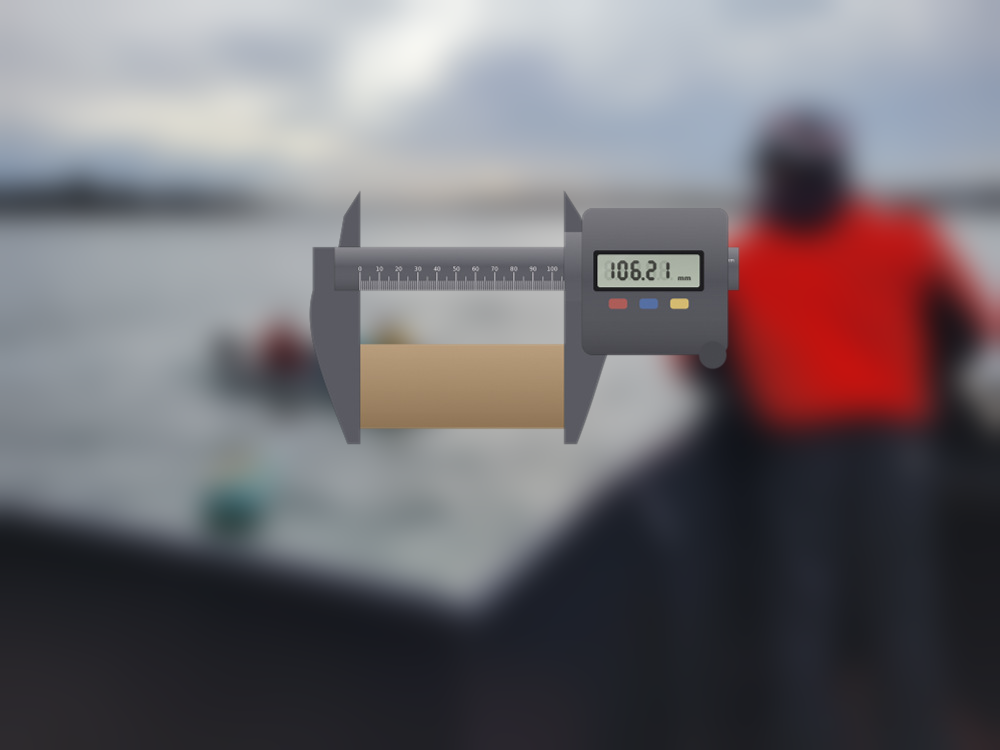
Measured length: 106.21 mm
